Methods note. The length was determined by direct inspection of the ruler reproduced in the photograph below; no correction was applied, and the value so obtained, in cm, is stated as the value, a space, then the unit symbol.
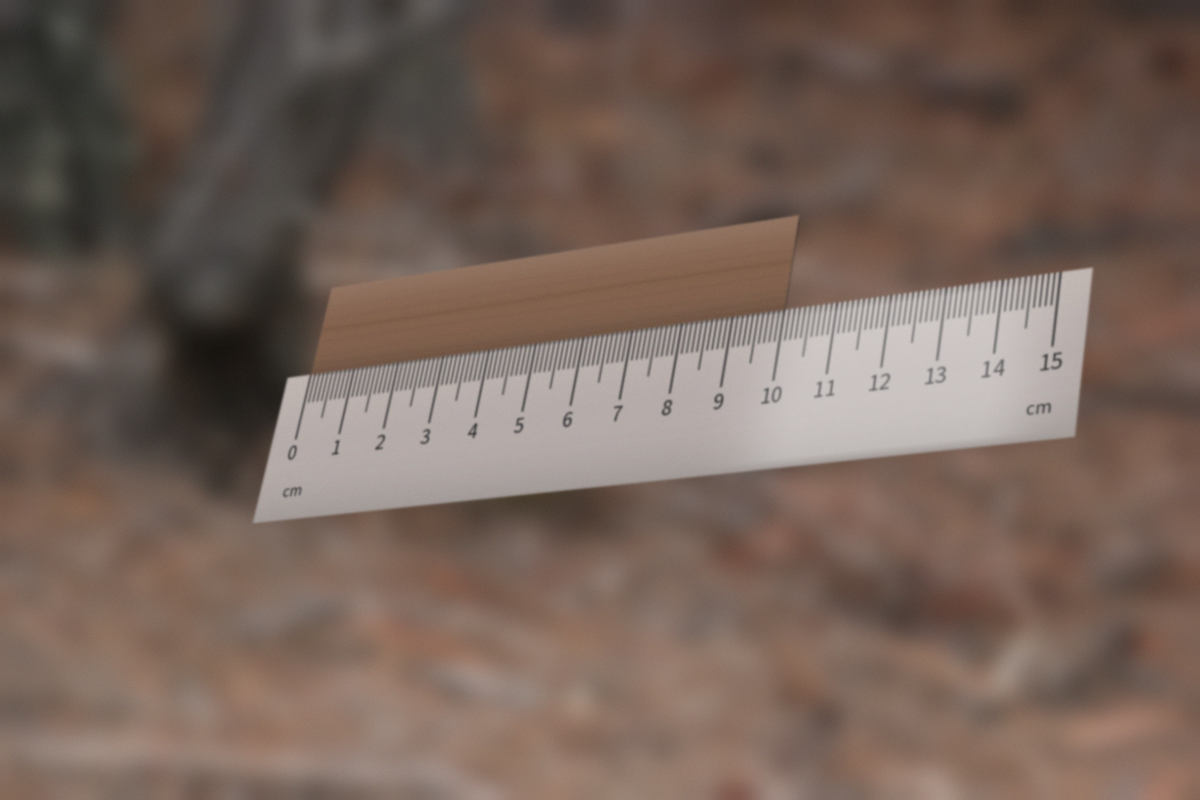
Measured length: 10 cm
